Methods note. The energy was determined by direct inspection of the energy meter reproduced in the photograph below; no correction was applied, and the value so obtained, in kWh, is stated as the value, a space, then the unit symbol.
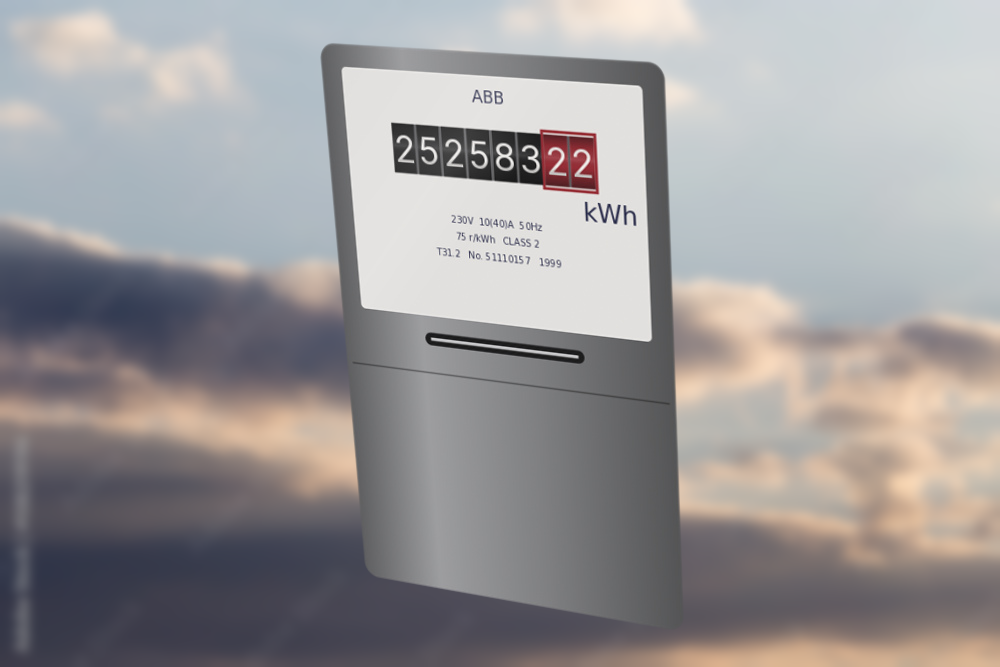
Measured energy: 252583.22 kWh
